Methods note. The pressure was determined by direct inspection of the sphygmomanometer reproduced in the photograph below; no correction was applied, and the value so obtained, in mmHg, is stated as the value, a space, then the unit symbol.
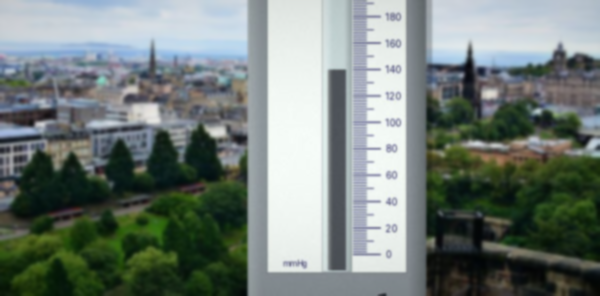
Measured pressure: 140 mmHg
